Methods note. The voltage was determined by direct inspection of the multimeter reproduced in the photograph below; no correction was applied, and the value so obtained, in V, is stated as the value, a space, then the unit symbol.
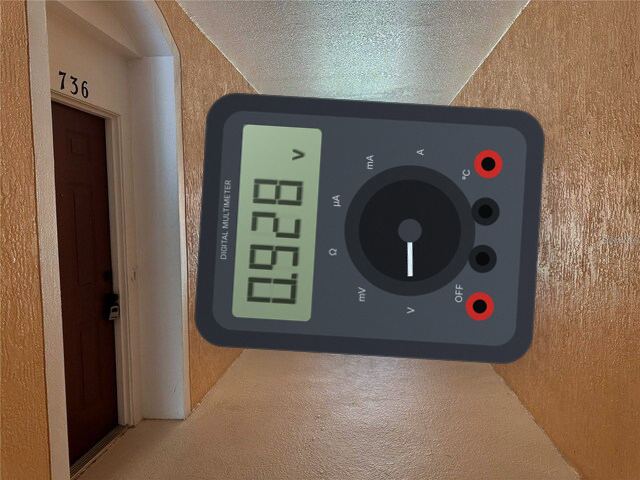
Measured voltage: 0.928 V
